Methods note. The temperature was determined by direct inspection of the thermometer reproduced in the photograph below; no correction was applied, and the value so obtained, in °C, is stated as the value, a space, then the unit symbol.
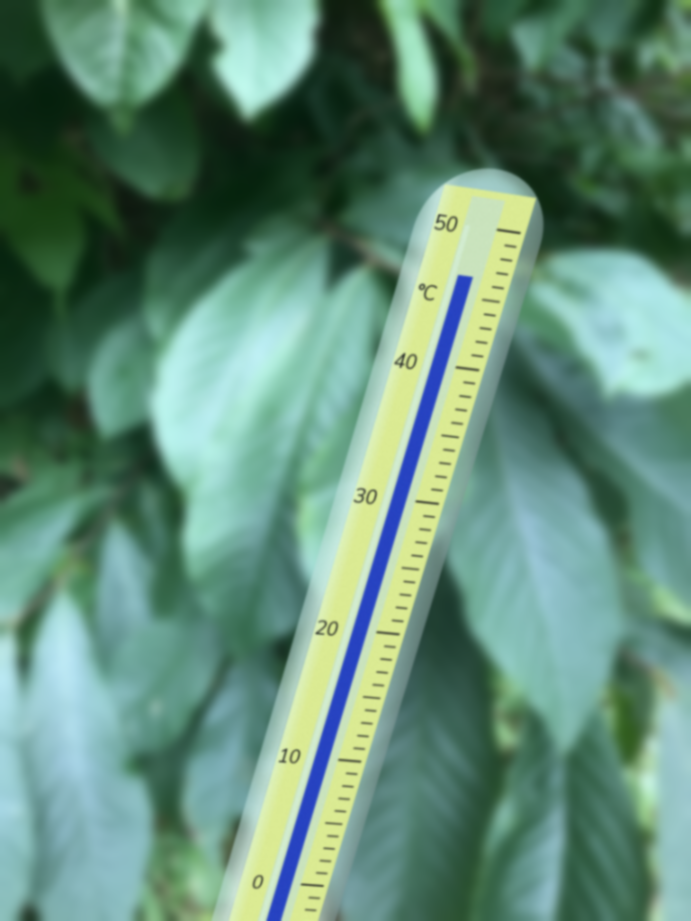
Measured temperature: 46.5 °C
